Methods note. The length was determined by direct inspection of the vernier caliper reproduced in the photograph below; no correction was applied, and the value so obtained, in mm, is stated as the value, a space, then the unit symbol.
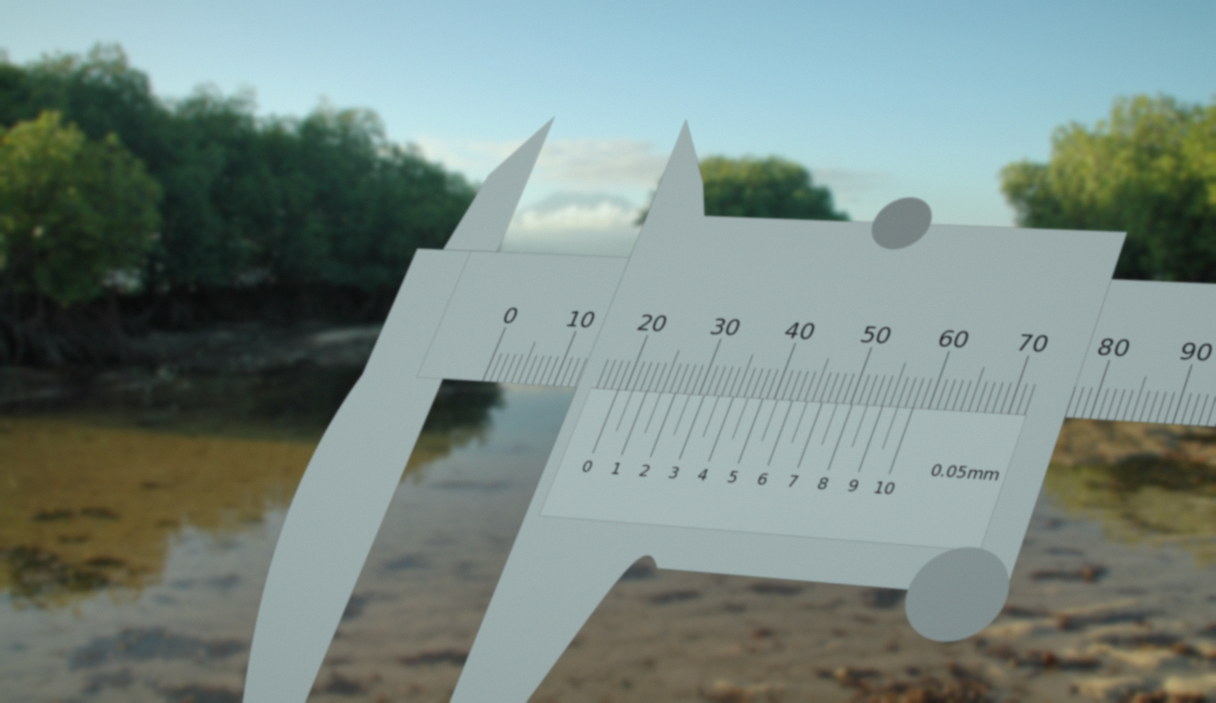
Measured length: 19.0 mm
